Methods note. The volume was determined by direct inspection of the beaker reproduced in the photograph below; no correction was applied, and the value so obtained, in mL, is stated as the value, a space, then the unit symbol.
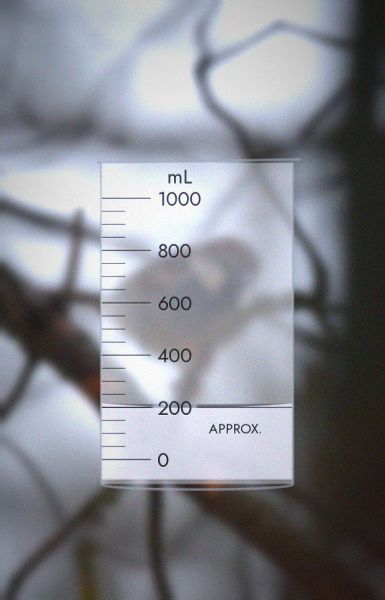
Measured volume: 200 mL
